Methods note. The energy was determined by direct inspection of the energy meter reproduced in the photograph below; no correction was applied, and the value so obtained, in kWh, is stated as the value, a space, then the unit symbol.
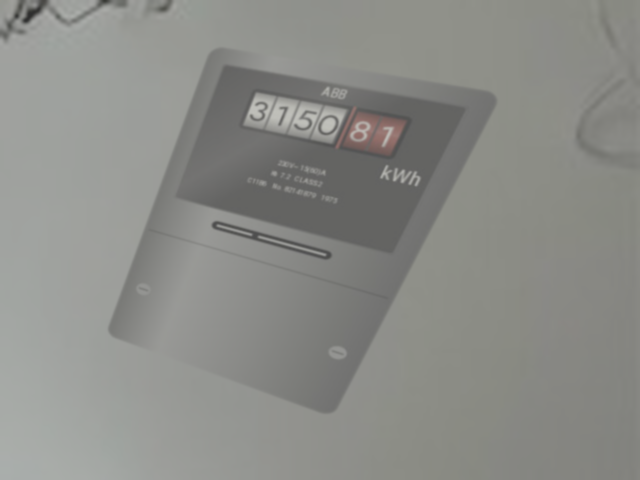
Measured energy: 3150.81 kWh
